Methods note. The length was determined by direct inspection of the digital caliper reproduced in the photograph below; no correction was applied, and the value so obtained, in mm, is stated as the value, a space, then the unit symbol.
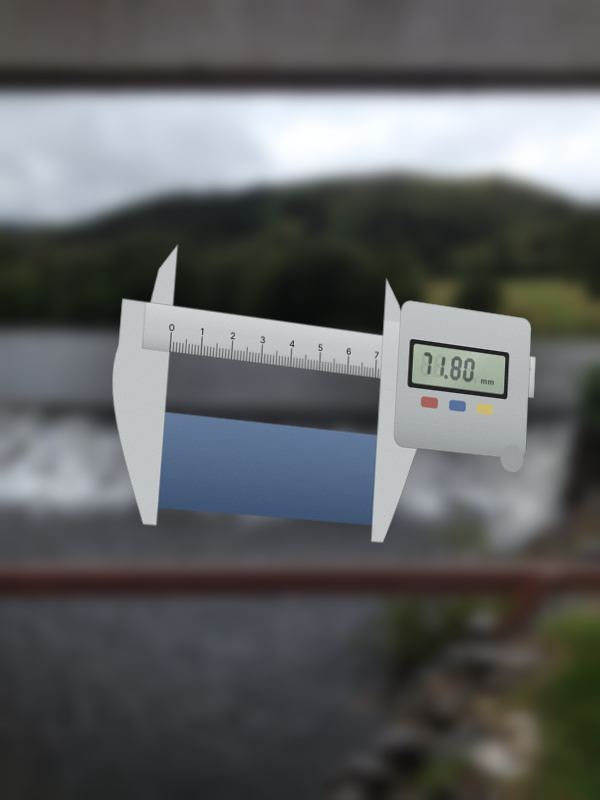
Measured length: 71.80 mm
